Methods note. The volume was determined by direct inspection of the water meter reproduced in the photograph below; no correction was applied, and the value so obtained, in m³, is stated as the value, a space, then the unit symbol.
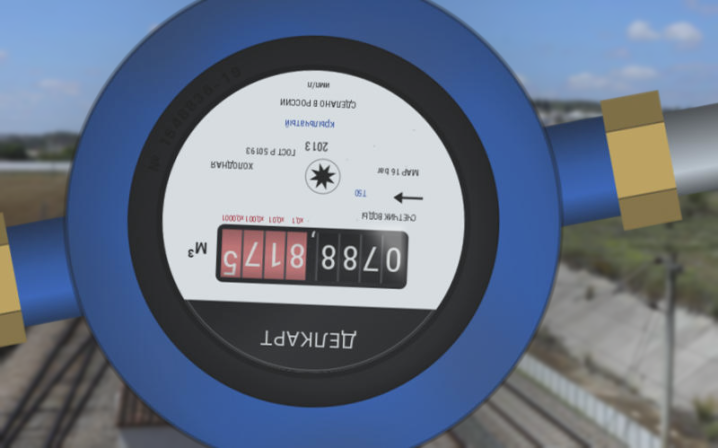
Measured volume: 788.8175 m³
